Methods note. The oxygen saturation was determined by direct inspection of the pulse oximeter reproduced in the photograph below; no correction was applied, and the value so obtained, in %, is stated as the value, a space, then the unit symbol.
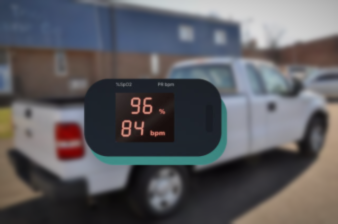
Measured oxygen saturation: 96 %
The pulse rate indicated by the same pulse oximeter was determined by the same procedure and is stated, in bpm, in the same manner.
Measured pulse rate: 84 bpm
